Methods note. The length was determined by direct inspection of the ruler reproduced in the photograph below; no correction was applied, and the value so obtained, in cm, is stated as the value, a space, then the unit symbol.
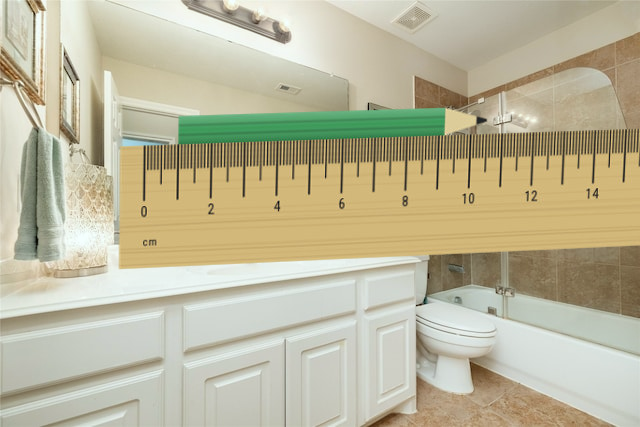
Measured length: 9.5 cm
